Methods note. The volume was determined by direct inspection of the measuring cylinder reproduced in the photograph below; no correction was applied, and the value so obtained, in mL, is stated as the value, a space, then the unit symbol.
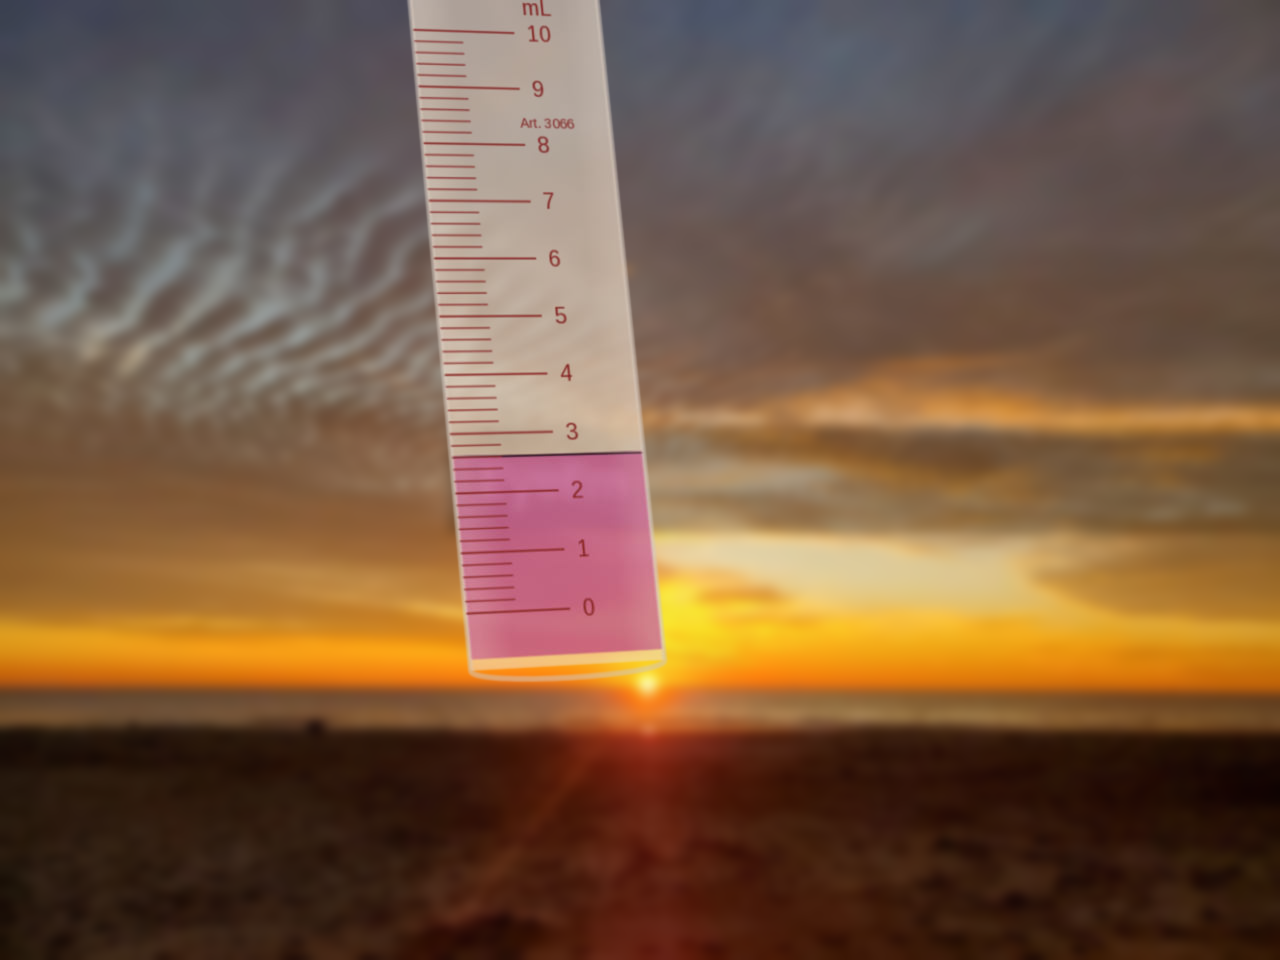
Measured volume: 2.6 mL
